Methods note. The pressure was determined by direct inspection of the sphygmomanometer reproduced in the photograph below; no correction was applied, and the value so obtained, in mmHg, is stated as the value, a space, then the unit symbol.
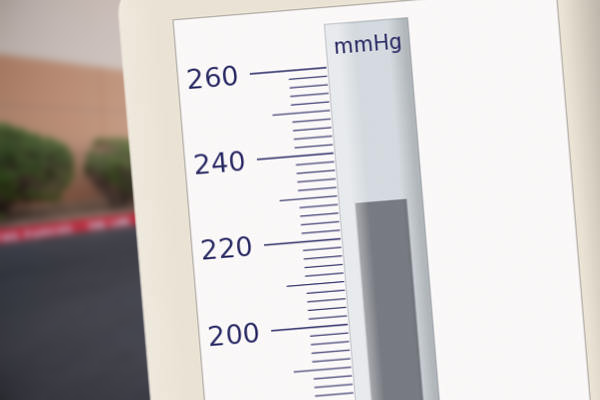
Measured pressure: 228 mmHg
